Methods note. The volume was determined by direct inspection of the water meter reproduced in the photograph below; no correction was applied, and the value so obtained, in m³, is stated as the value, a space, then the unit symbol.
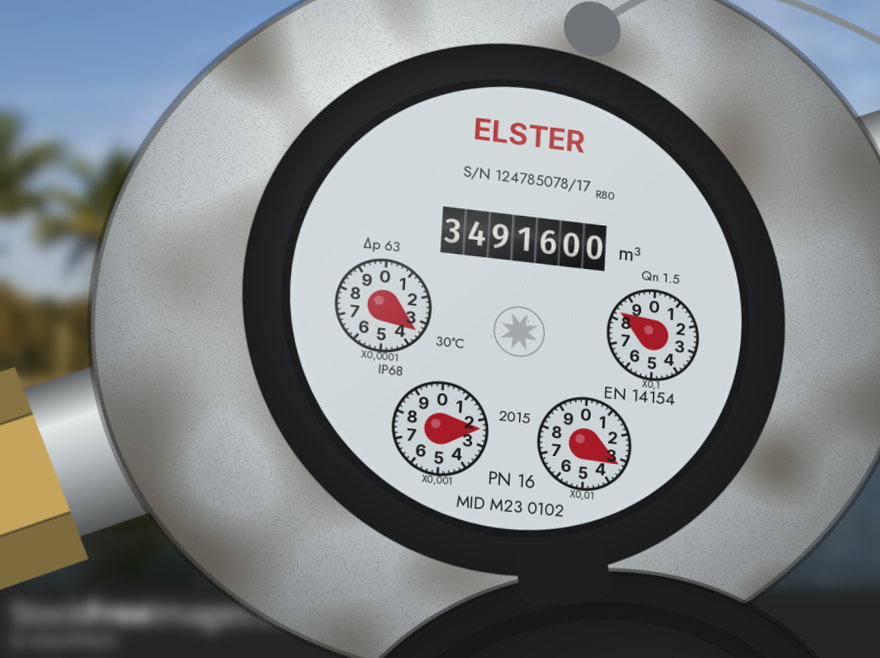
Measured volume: 3491600.8323 m³
